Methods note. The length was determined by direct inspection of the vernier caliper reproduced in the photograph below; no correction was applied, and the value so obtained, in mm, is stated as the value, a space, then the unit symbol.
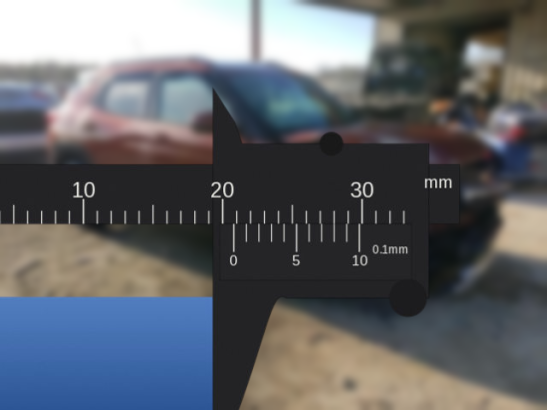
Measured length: 20.8 mm
